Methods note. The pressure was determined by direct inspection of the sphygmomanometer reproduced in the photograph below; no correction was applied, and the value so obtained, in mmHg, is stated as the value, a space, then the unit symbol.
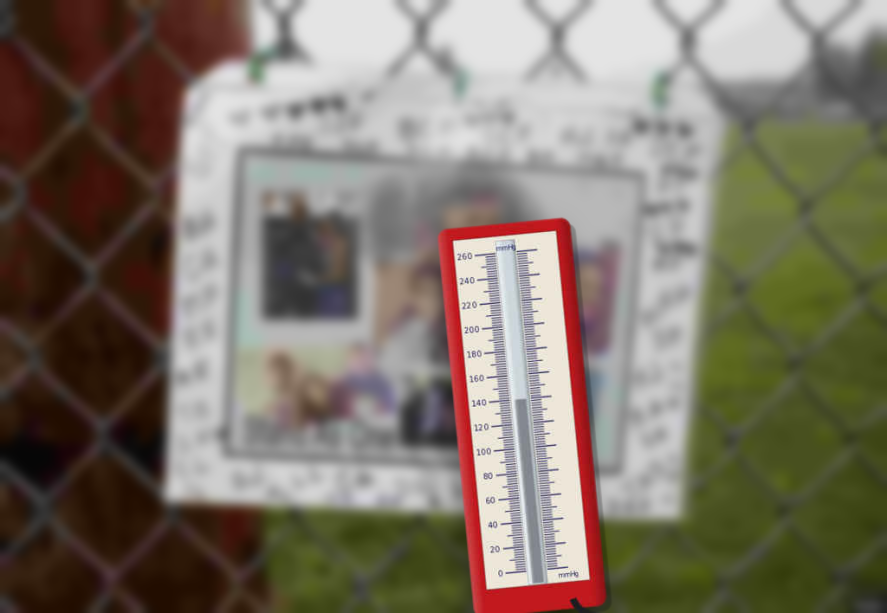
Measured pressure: 140 mmHg
